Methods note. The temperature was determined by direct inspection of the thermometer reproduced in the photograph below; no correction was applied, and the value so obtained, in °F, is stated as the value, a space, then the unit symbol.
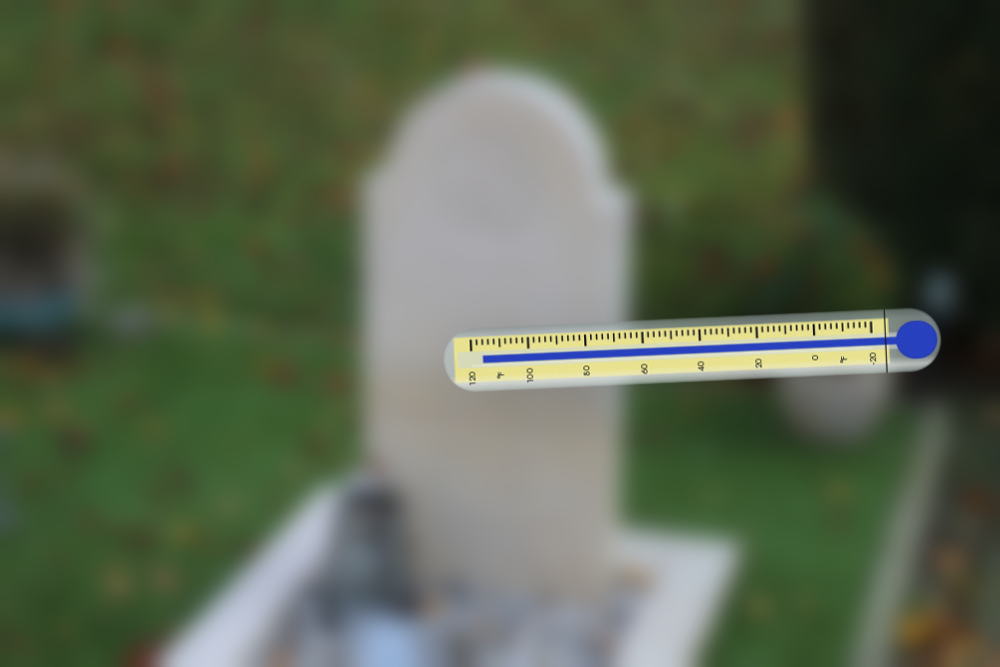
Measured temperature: 116 °F
